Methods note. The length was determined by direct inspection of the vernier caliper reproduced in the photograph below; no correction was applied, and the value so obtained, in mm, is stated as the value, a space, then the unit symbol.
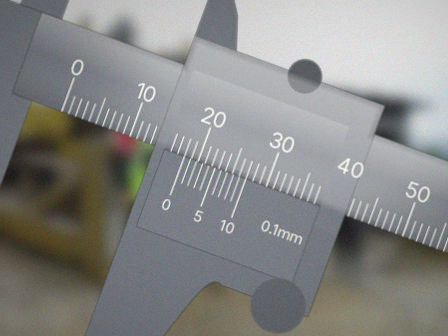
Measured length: 18.0 mm
